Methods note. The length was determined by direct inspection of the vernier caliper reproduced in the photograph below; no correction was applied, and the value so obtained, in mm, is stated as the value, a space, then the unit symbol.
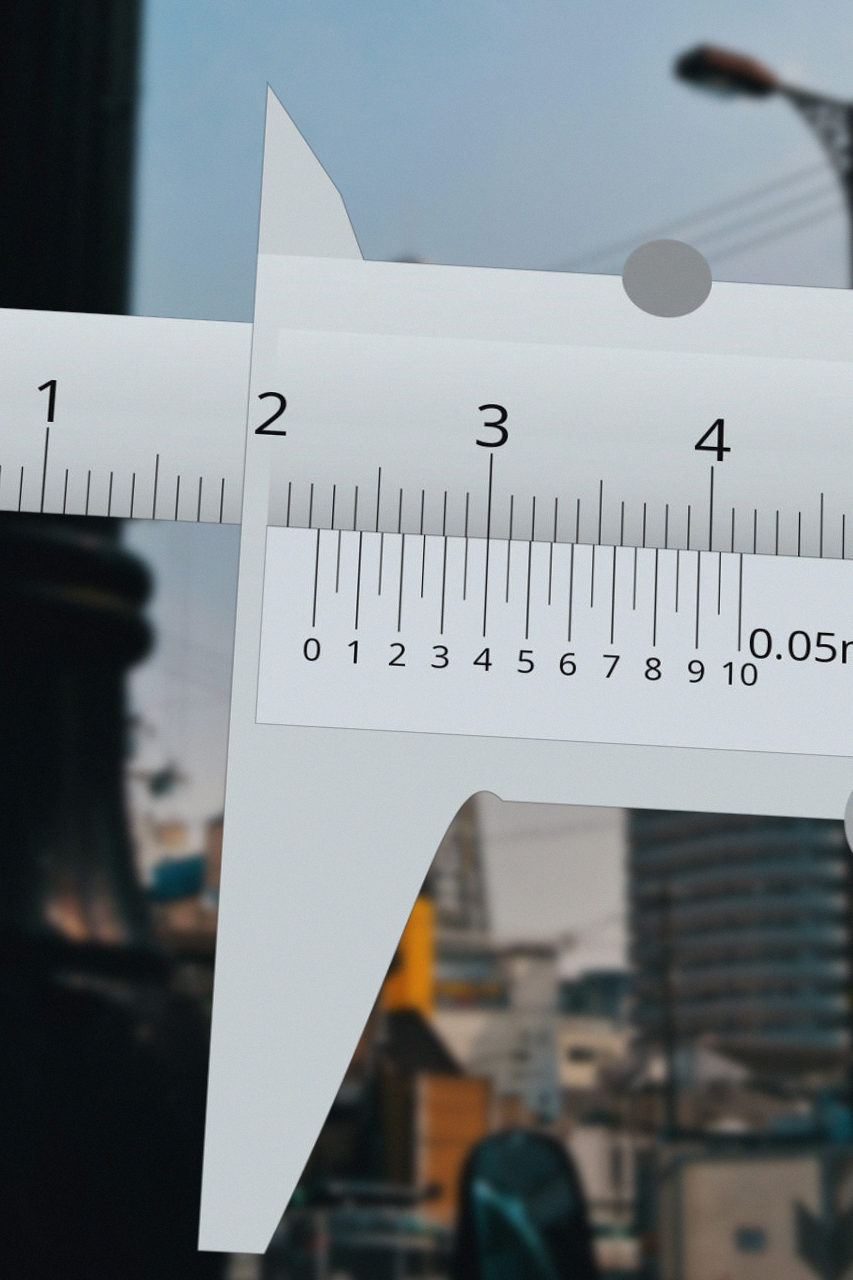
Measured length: 22.4 mm
